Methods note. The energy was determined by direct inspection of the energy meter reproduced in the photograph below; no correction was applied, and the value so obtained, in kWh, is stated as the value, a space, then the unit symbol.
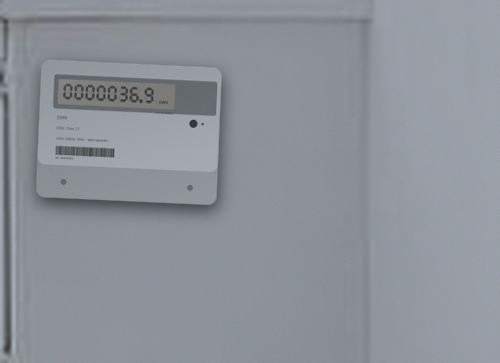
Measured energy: 36.9 kWh
